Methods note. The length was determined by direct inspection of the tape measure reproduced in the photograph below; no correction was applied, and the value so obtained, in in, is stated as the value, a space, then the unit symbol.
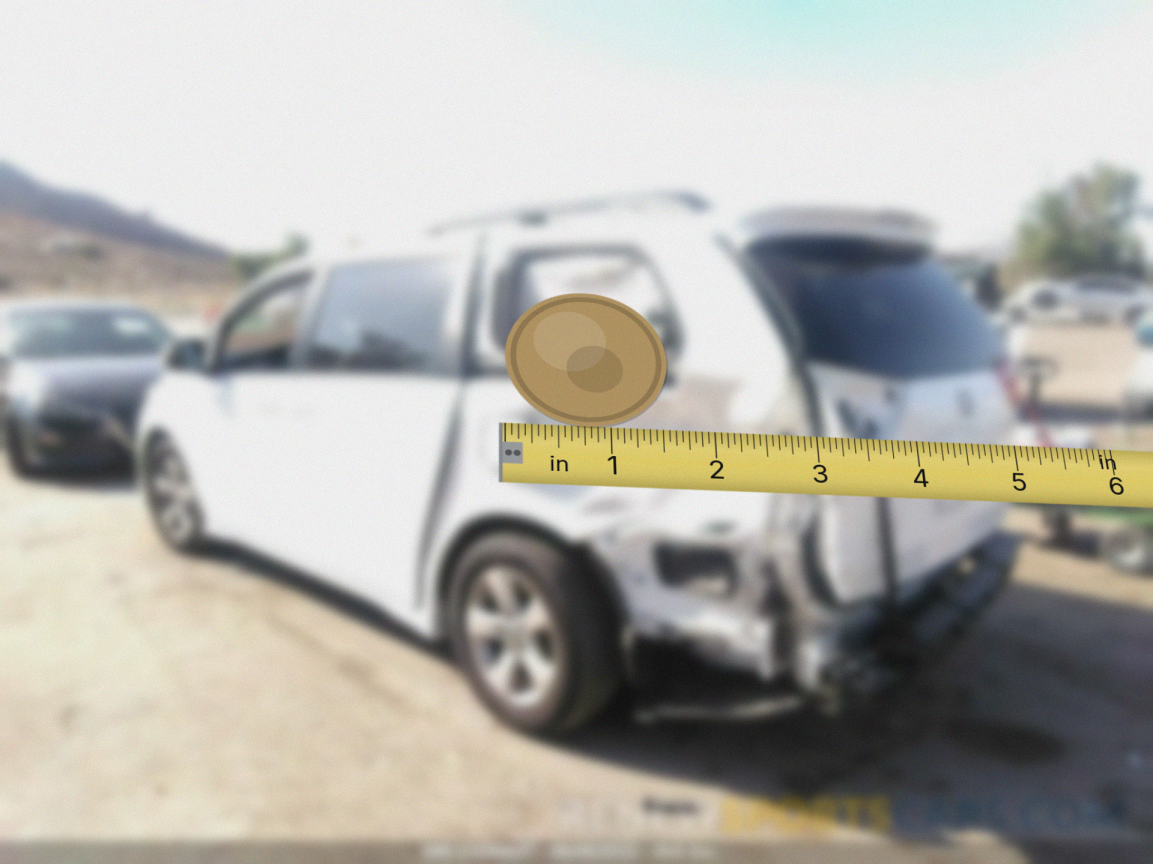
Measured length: 1.5625 in
